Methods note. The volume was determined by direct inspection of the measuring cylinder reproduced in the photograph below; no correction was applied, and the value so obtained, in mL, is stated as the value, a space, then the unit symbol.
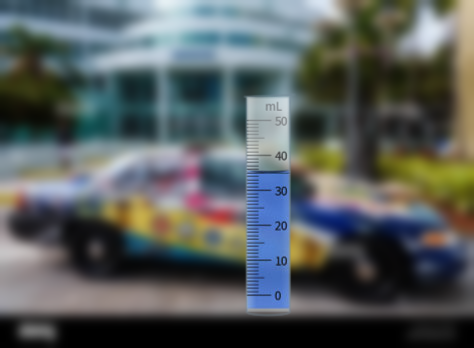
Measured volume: 35 mL
